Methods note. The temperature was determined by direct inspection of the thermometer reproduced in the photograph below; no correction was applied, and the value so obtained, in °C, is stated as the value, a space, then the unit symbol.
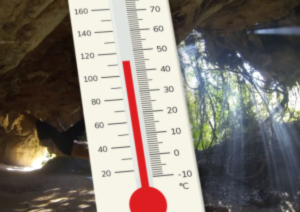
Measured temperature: 45 °C
